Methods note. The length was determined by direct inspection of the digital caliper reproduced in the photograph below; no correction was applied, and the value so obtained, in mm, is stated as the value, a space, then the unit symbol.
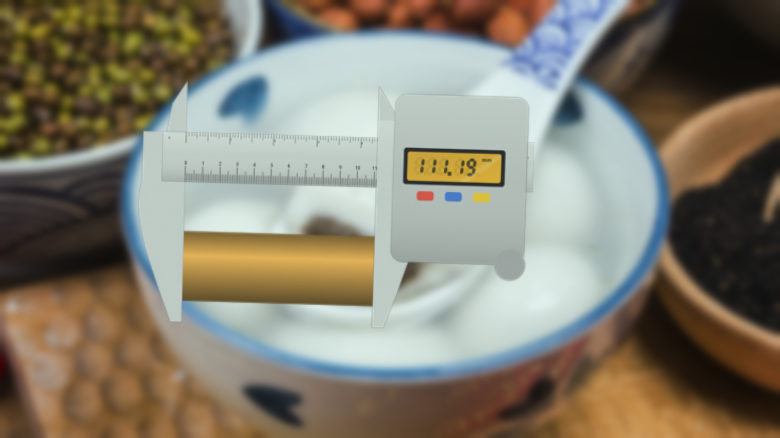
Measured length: 111.19 mm
